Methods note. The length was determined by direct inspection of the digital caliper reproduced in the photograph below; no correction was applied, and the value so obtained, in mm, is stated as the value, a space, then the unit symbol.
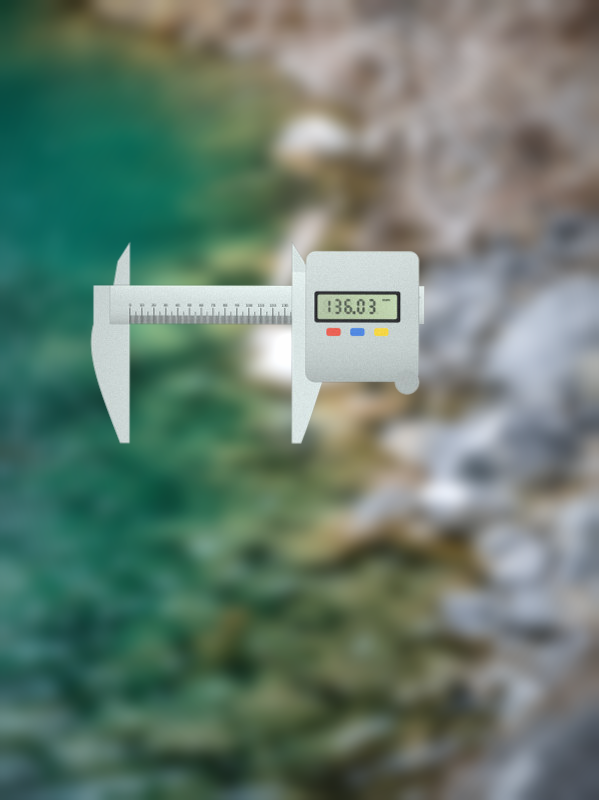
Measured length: 136.03 mm
